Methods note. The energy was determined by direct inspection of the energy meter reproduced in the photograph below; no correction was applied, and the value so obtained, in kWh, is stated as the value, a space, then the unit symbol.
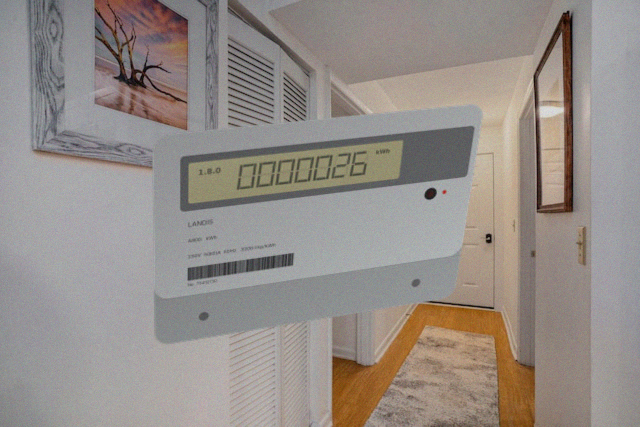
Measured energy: 26 kWh
